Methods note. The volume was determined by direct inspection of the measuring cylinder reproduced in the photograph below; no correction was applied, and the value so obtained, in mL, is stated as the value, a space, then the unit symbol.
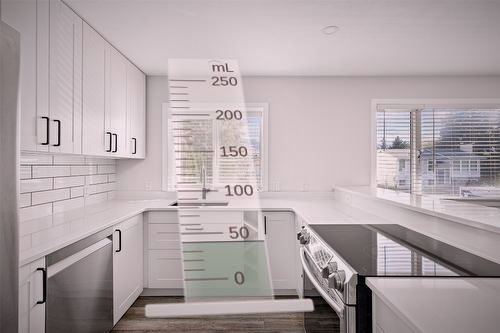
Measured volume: 40 mL
